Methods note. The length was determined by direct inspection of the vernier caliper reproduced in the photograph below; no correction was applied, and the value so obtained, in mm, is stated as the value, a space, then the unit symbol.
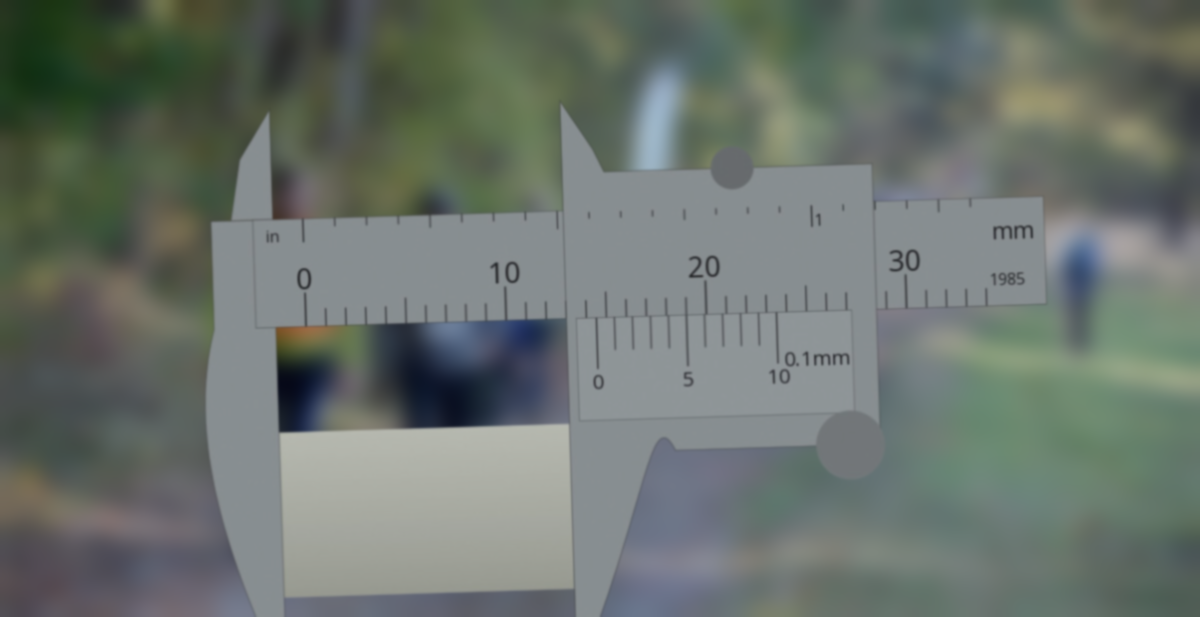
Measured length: 14.5 mm
